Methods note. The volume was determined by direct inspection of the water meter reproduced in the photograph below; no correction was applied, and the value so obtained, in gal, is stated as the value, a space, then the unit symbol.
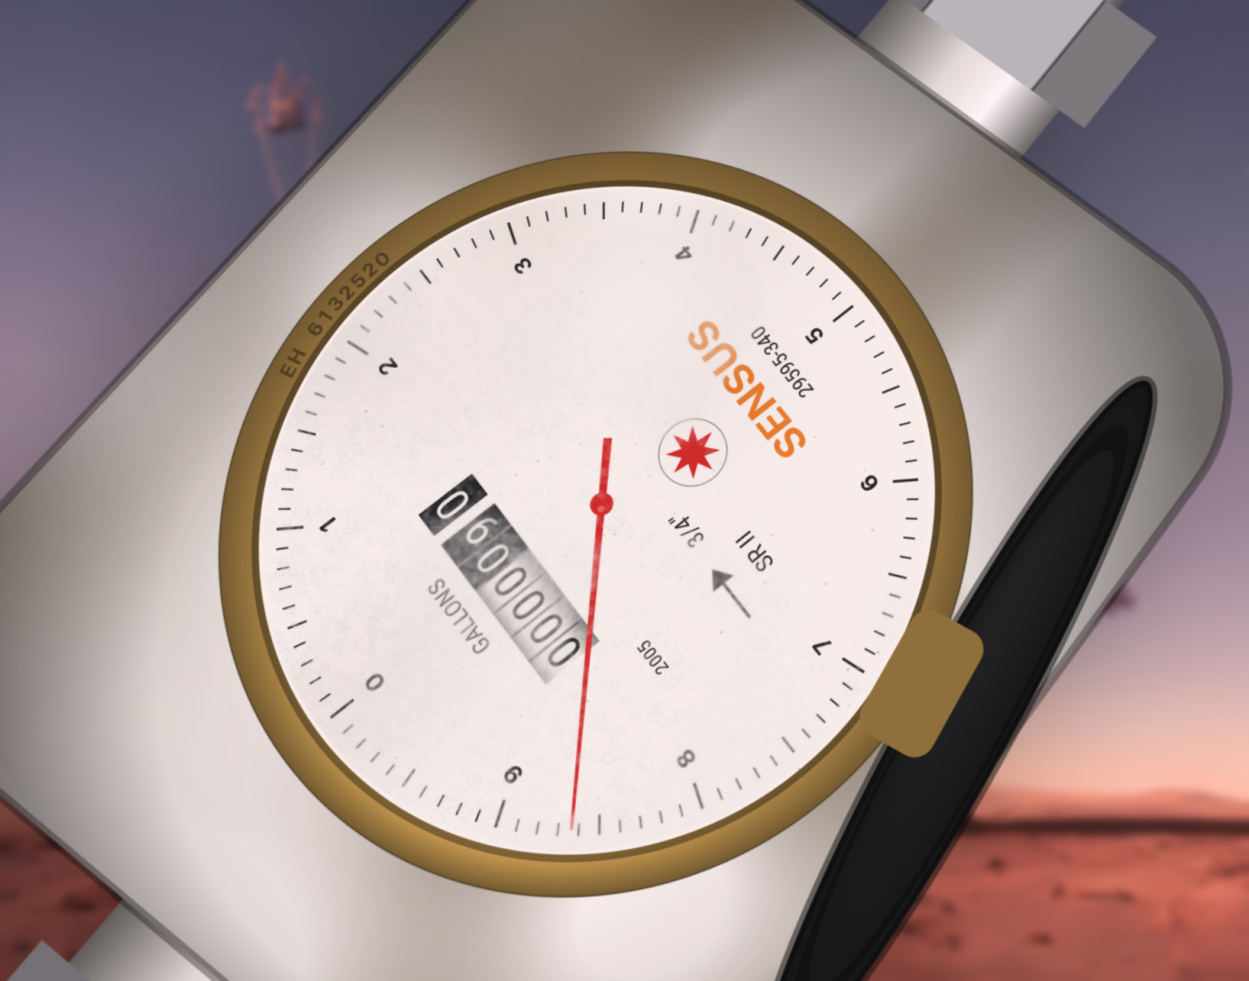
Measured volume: 88.6 gal
